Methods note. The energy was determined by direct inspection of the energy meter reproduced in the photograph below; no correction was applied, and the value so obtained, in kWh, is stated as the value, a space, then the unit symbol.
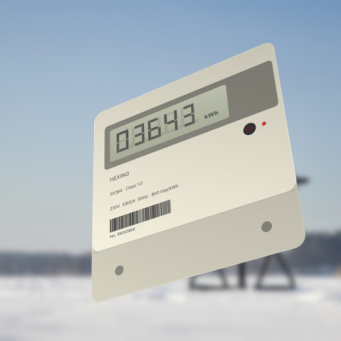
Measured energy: 3643 kWh
